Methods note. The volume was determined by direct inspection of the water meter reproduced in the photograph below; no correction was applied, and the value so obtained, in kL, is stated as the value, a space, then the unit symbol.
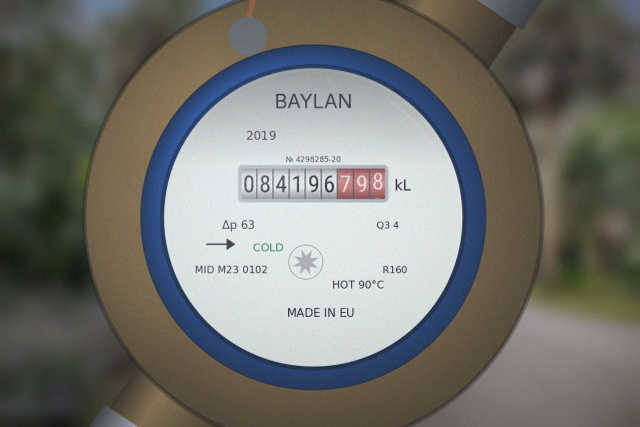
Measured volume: 84196.798 kL
